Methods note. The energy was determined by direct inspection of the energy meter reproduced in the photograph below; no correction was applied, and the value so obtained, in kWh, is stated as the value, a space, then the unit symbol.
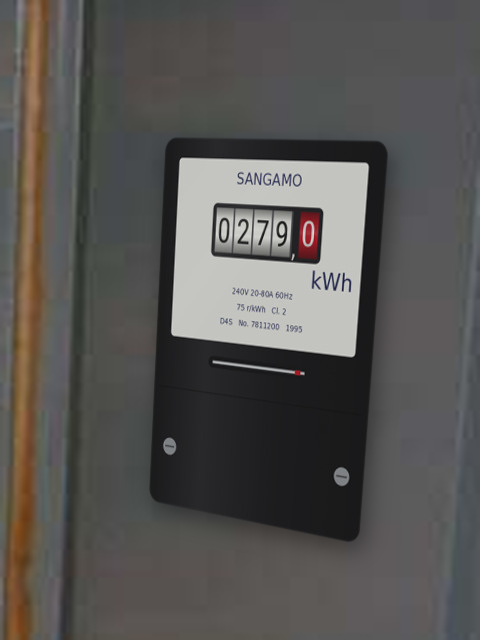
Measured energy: 279.0 kWh
